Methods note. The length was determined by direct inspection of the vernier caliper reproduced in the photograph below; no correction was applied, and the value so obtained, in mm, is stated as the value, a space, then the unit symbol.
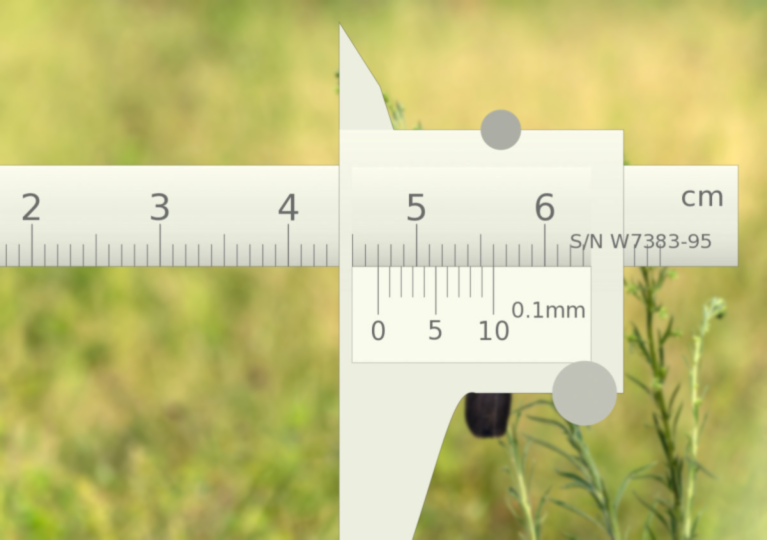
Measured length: 47.0 mm
